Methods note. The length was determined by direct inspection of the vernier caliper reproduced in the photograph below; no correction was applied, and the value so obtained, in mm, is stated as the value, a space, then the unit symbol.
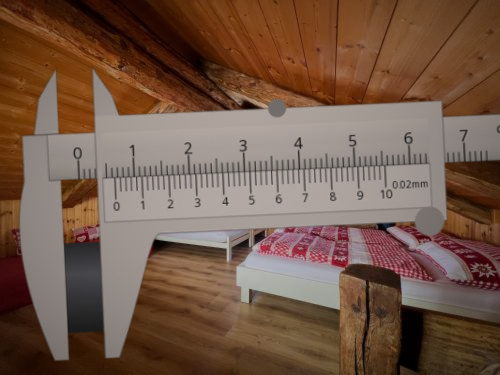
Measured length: 6.5 mm
